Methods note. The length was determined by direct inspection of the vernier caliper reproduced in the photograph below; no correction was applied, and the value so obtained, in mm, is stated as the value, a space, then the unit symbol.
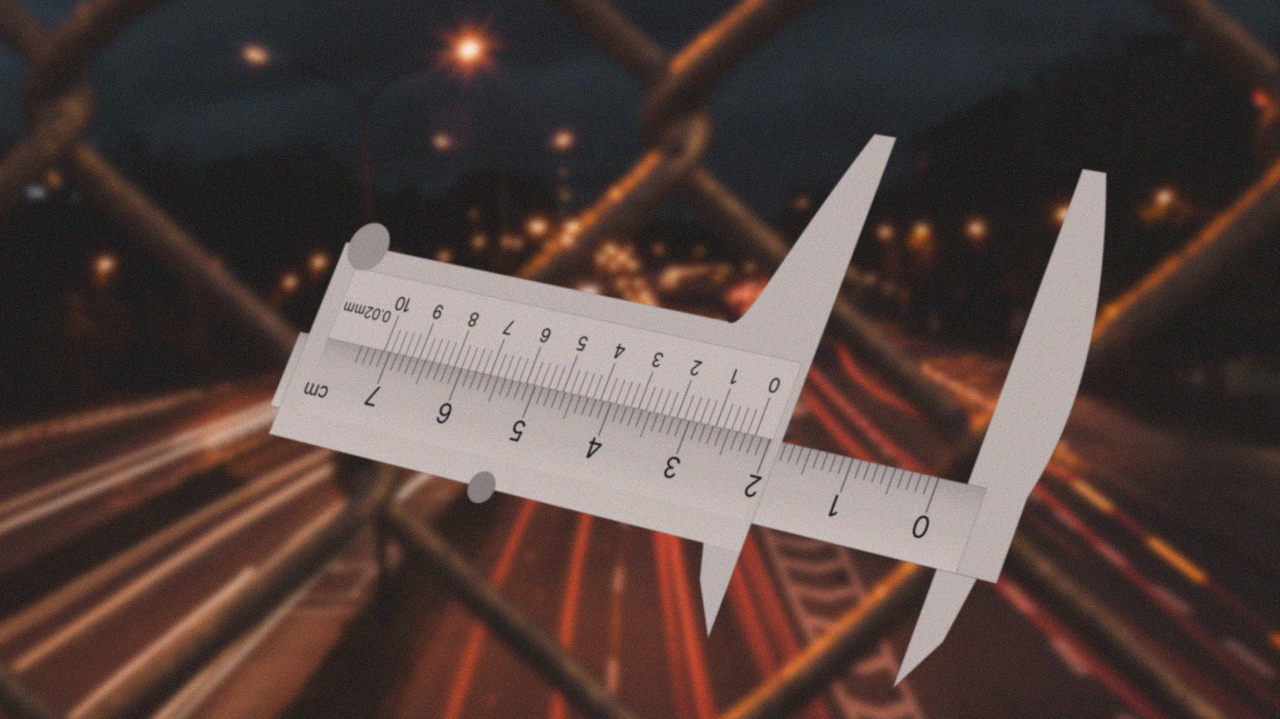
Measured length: 21.8 mm
